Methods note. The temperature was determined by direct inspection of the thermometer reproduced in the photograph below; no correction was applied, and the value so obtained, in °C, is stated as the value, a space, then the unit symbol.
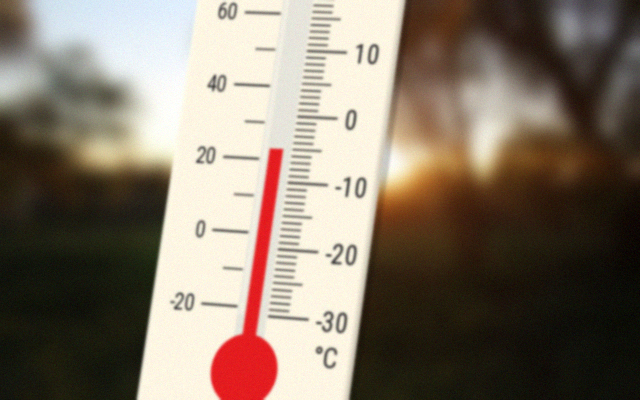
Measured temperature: -5 °C
